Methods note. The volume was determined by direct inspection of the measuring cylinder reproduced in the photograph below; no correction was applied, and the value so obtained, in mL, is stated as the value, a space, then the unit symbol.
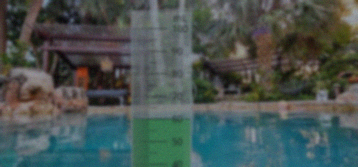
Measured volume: 60 mL
